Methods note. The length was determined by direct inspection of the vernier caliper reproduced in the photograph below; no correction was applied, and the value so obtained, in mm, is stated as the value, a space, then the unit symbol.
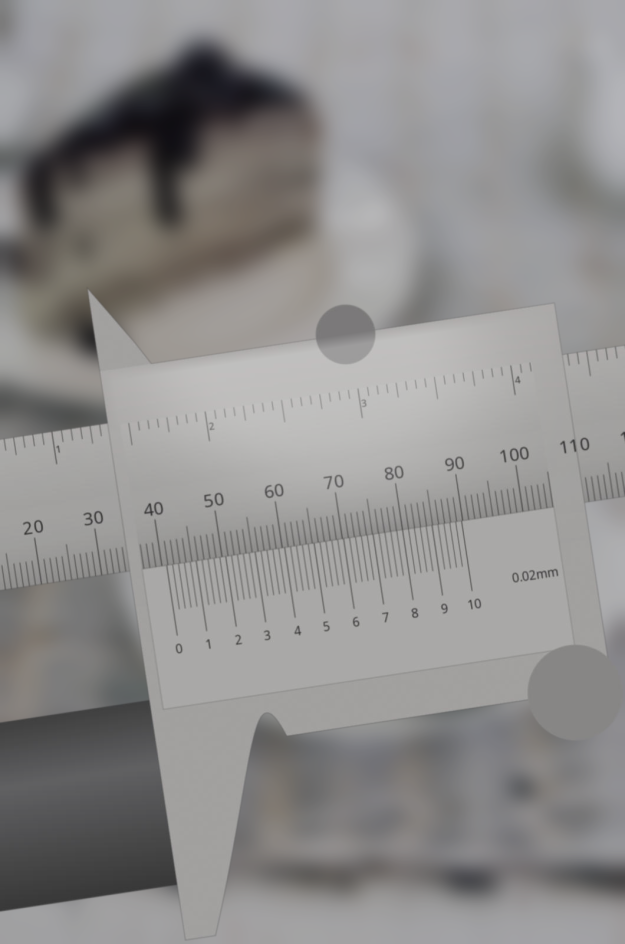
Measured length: 40.8 mm
